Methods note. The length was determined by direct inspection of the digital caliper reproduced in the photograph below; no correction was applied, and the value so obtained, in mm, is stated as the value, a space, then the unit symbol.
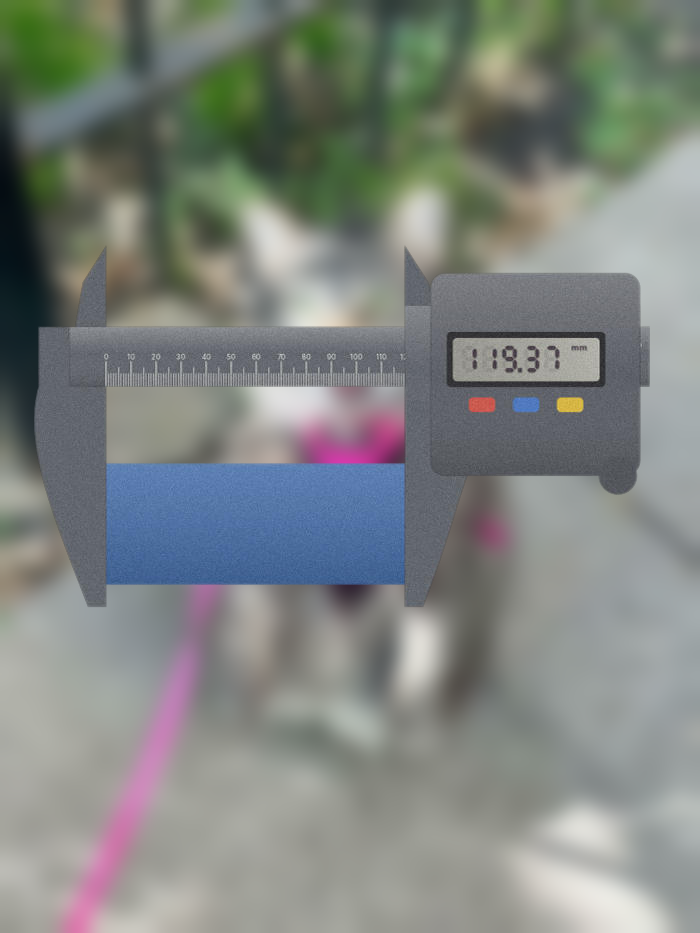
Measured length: 119.37 mm
